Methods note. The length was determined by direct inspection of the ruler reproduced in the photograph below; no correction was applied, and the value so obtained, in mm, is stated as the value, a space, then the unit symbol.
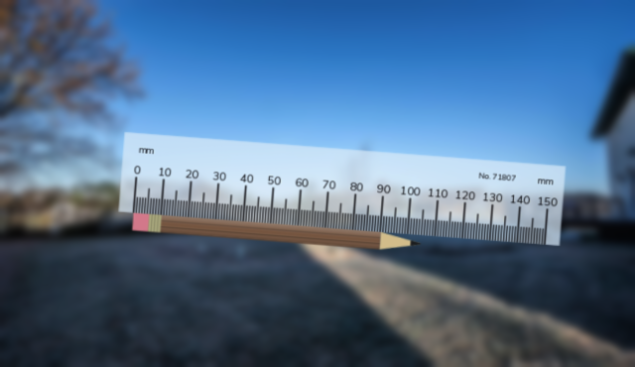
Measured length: 105 mm
